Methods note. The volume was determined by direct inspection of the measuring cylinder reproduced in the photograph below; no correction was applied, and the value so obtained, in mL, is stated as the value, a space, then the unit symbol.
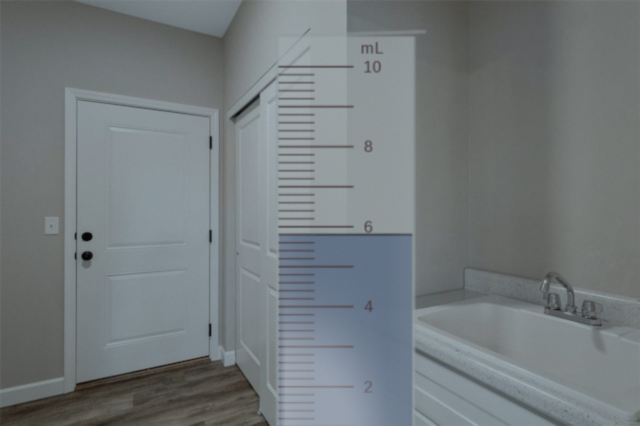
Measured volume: 5.8 mL
